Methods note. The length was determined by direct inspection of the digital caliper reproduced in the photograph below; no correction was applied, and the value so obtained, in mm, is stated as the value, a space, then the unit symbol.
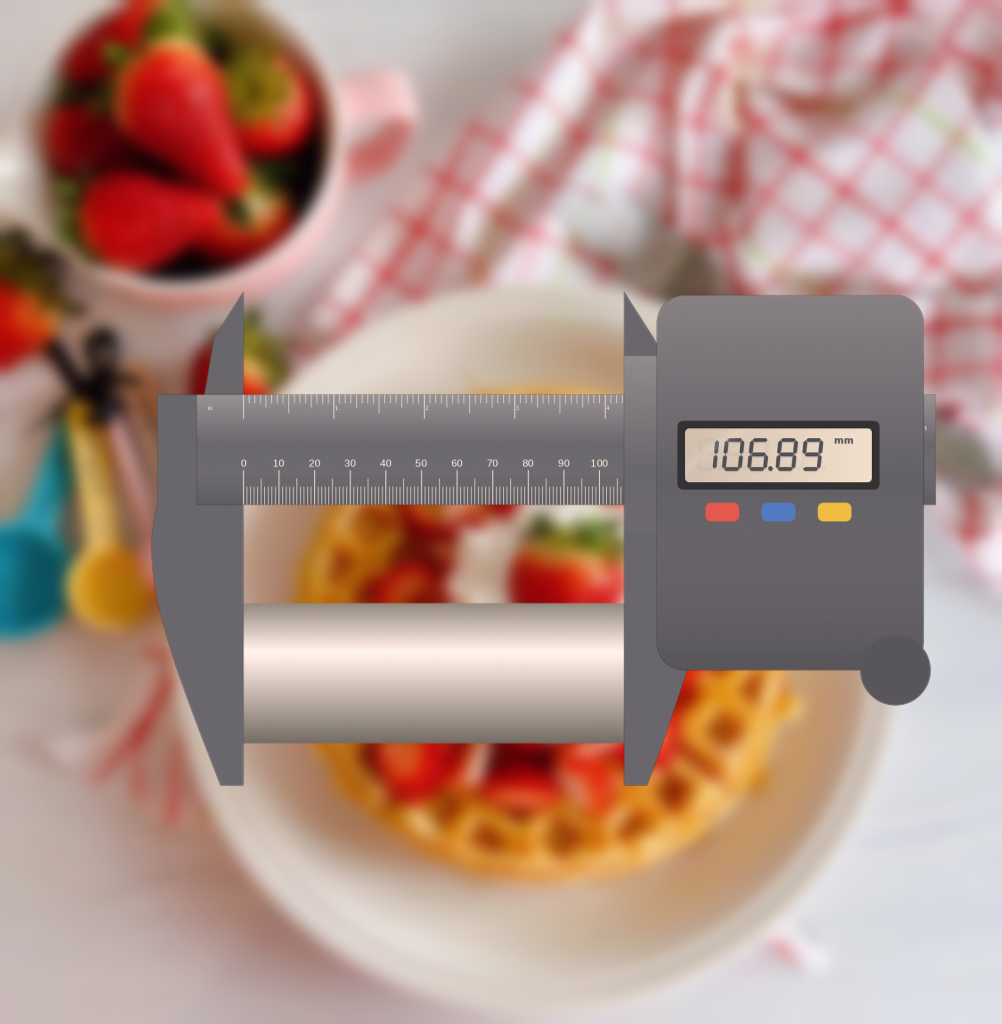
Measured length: 106.89 mm
